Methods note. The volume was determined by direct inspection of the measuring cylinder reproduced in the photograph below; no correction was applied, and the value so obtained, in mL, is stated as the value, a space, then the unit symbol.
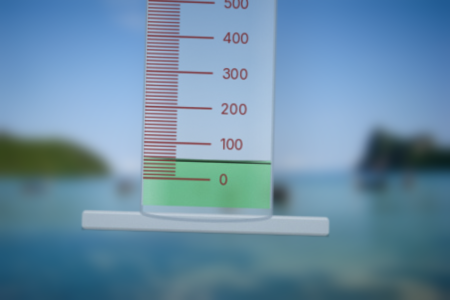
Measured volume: 50 mL
